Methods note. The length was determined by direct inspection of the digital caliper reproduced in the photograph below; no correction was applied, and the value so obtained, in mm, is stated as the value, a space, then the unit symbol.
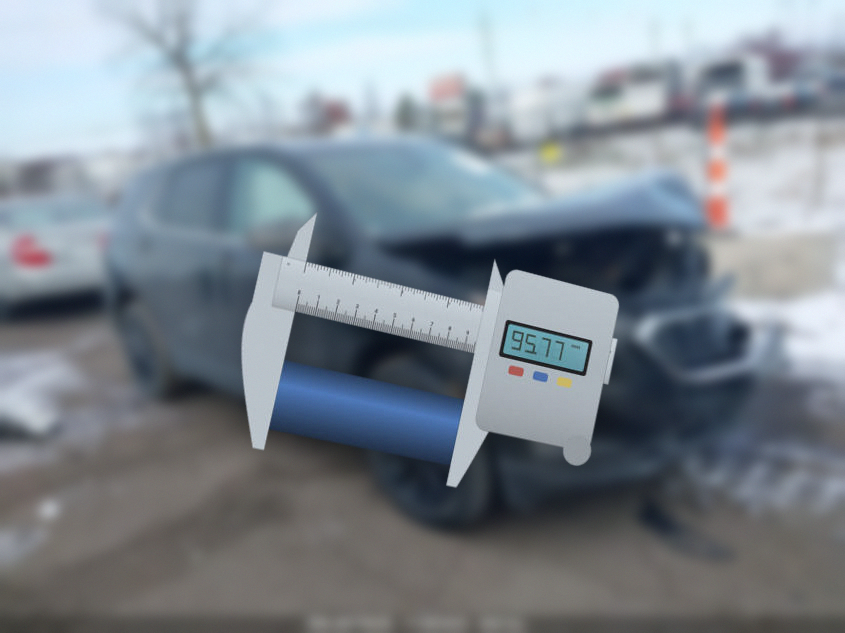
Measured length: 95.77 mm
